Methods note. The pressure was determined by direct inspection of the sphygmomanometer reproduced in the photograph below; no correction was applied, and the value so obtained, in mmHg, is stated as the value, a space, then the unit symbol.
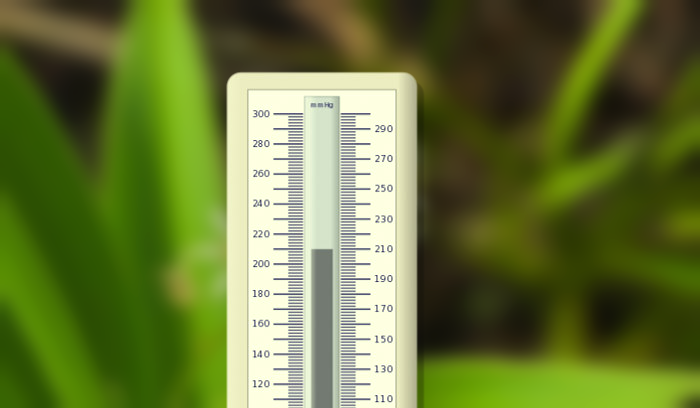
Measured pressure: 210 mmHg
